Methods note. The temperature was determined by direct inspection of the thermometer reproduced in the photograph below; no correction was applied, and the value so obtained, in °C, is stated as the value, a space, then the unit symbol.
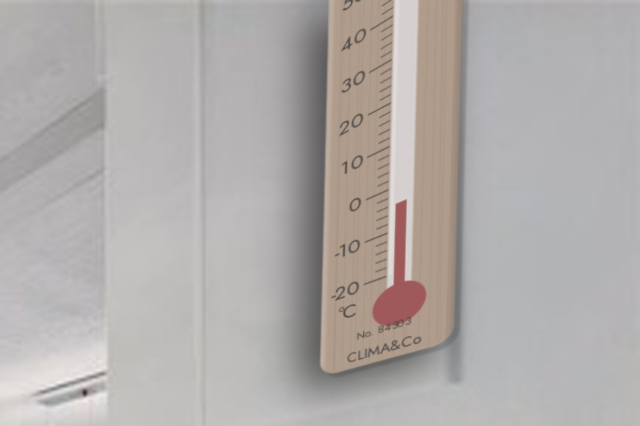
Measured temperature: -4 °C
